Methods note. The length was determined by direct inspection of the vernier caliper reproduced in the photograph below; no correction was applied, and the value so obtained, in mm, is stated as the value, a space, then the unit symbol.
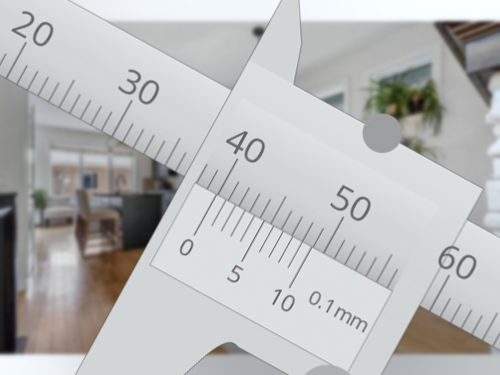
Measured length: 39.9 mm
